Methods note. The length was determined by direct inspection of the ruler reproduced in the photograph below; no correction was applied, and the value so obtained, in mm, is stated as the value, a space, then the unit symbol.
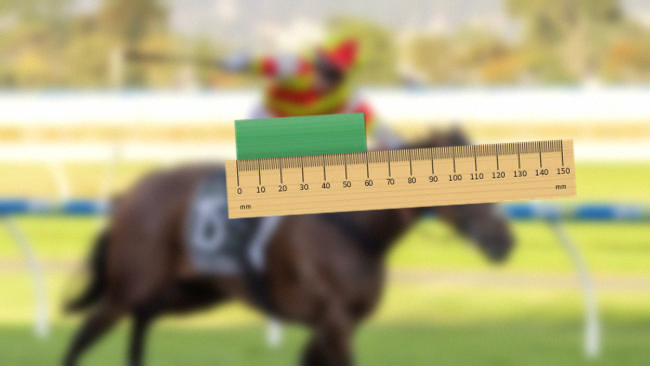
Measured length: 60 mm
